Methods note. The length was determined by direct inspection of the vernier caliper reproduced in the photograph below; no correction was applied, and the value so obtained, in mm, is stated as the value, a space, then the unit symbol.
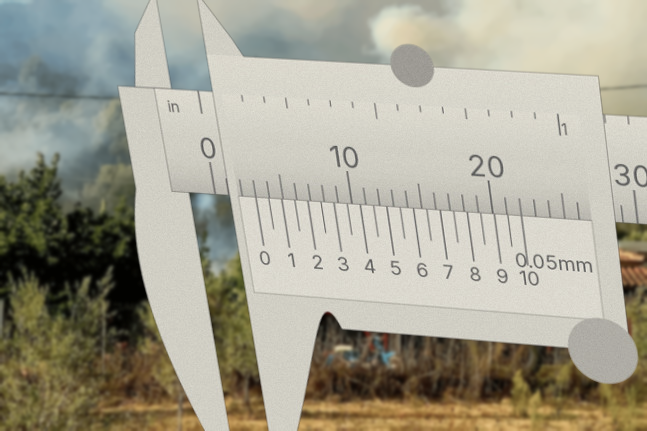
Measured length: 3.0 mm
